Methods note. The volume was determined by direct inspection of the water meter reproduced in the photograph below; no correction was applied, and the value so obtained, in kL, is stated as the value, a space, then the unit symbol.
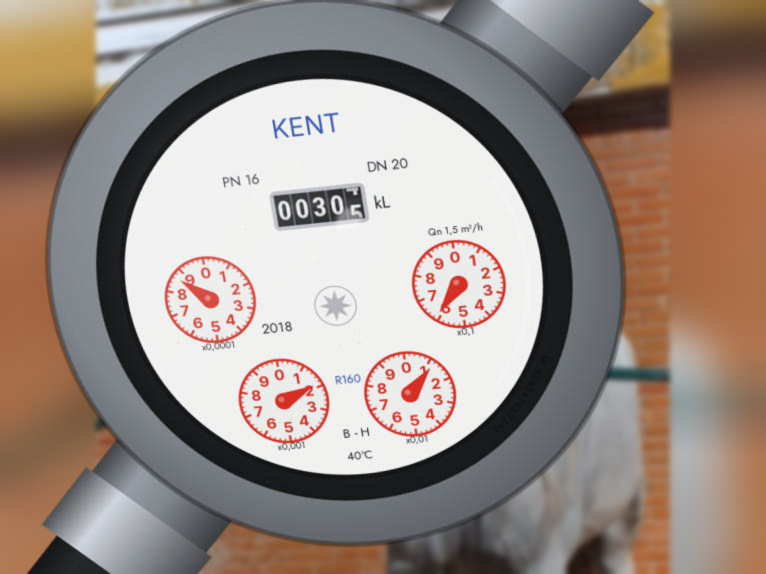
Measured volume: 304.6118 kL
